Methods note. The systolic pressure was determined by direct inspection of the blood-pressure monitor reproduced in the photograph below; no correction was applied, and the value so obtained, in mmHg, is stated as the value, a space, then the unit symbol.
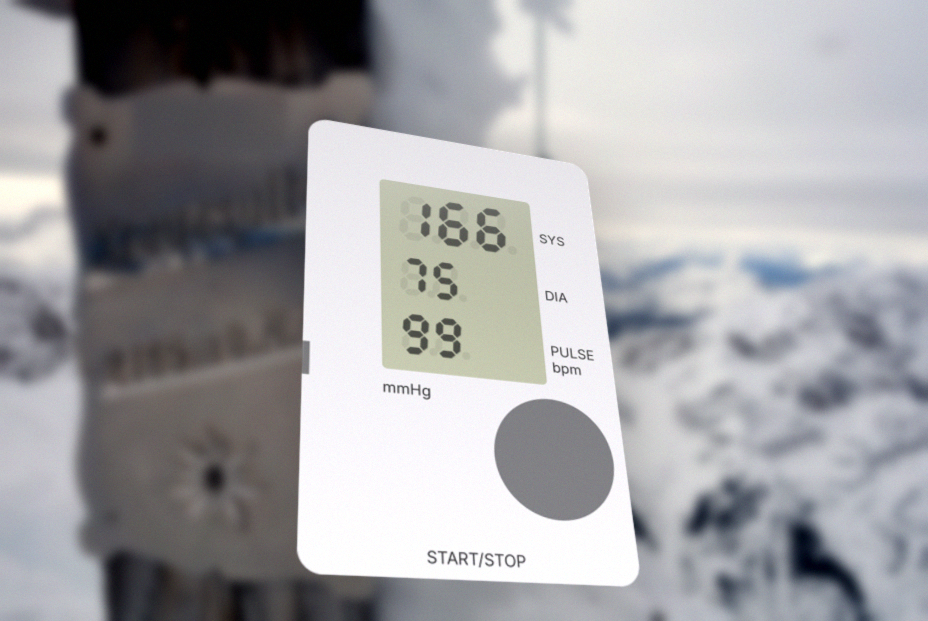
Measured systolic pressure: 166 mmHg
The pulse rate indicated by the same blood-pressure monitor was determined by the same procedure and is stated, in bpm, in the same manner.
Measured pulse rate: 99 bpm
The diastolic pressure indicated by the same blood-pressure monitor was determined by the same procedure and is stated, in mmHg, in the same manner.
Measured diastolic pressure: 75 mmHg
